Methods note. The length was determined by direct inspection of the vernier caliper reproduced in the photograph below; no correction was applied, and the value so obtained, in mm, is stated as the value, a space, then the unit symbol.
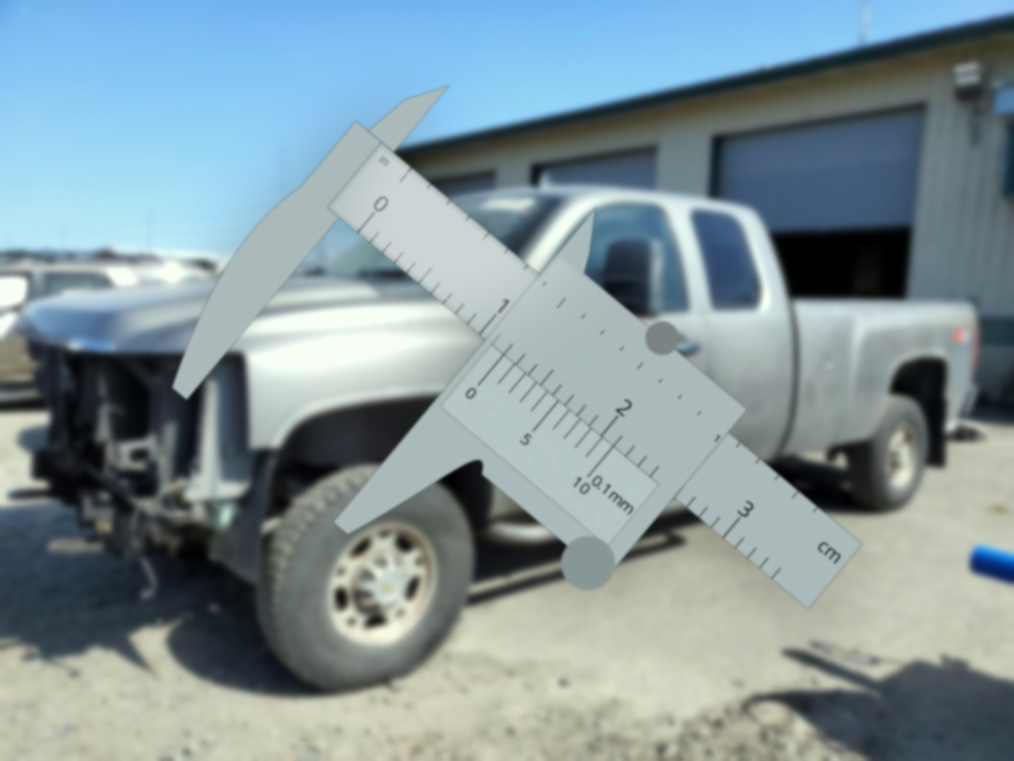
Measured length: 12.0 mm
